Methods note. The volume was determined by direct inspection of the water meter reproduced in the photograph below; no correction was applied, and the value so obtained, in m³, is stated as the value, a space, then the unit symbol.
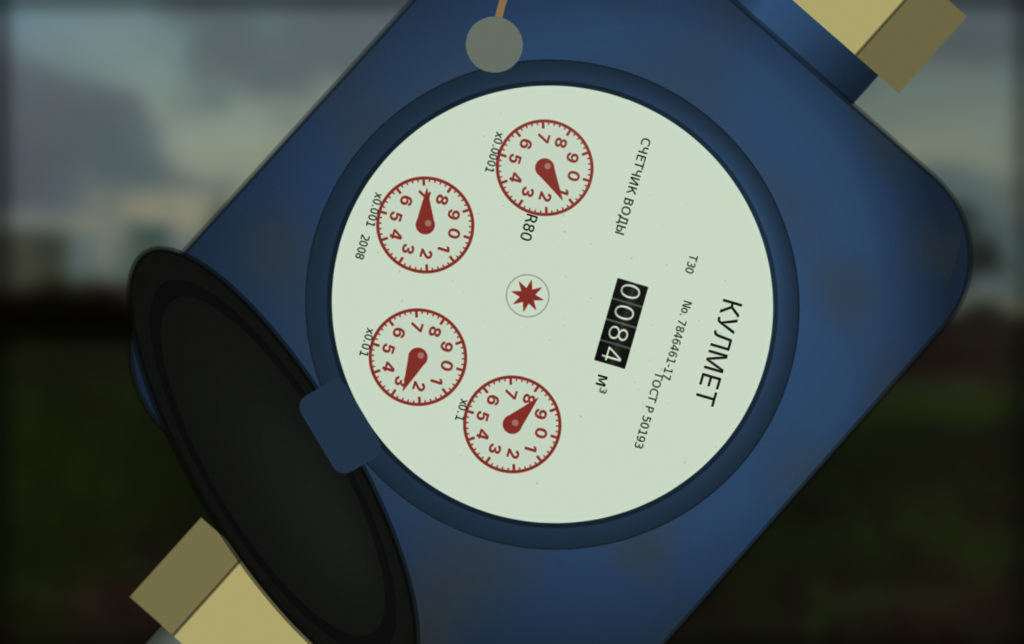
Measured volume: 84.8271 m³
